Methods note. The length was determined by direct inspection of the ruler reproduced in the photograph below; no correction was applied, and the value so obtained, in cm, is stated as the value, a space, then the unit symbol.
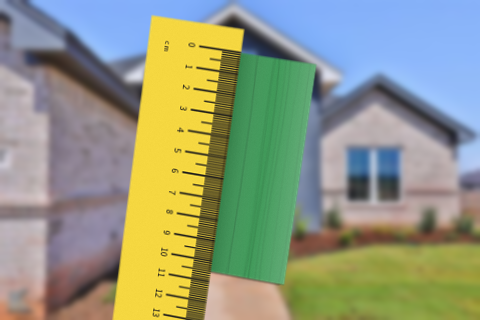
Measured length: 10.5 cm
